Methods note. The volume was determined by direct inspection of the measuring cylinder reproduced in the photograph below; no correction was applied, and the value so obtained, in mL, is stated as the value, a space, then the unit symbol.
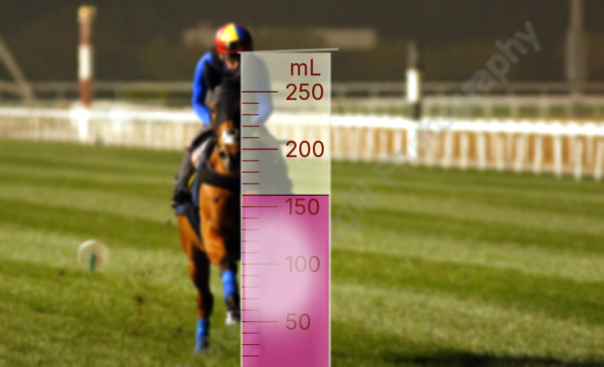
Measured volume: 160 mL
